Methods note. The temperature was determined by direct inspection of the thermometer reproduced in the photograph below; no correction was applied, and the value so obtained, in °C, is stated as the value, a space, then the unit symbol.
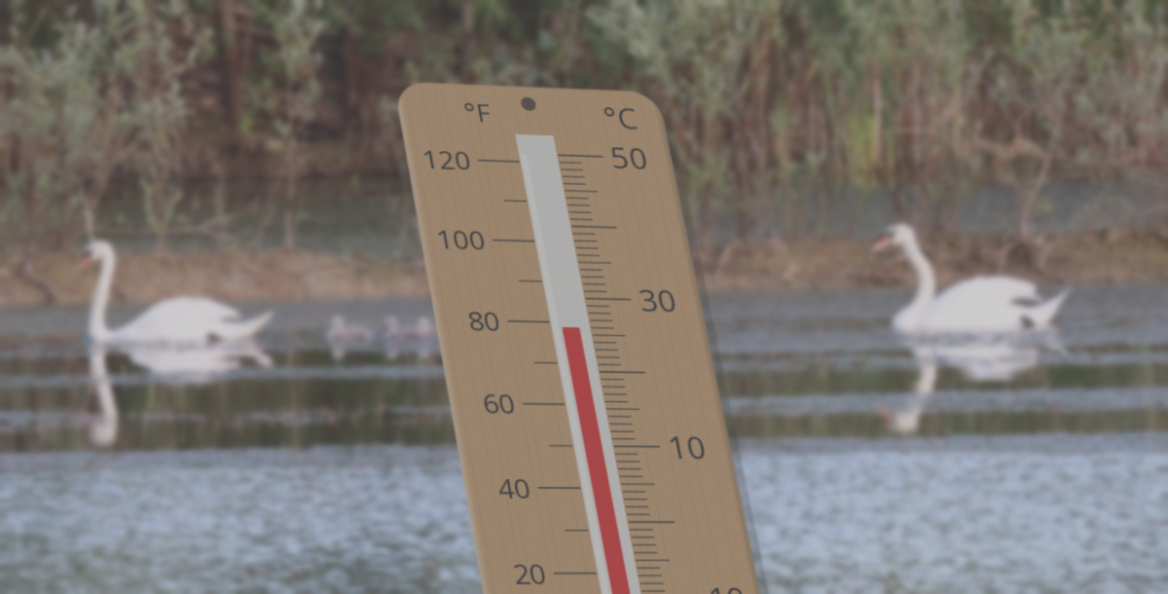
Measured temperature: 26 °C
